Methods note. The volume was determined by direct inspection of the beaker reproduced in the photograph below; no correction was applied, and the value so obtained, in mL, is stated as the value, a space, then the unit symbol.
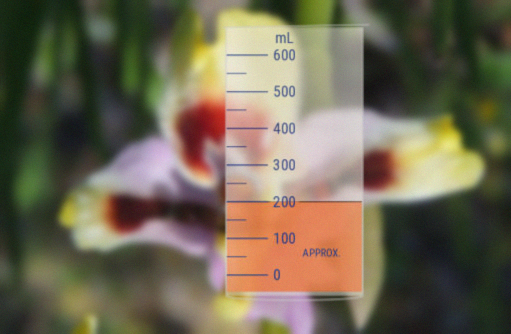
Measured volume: 200 mL
